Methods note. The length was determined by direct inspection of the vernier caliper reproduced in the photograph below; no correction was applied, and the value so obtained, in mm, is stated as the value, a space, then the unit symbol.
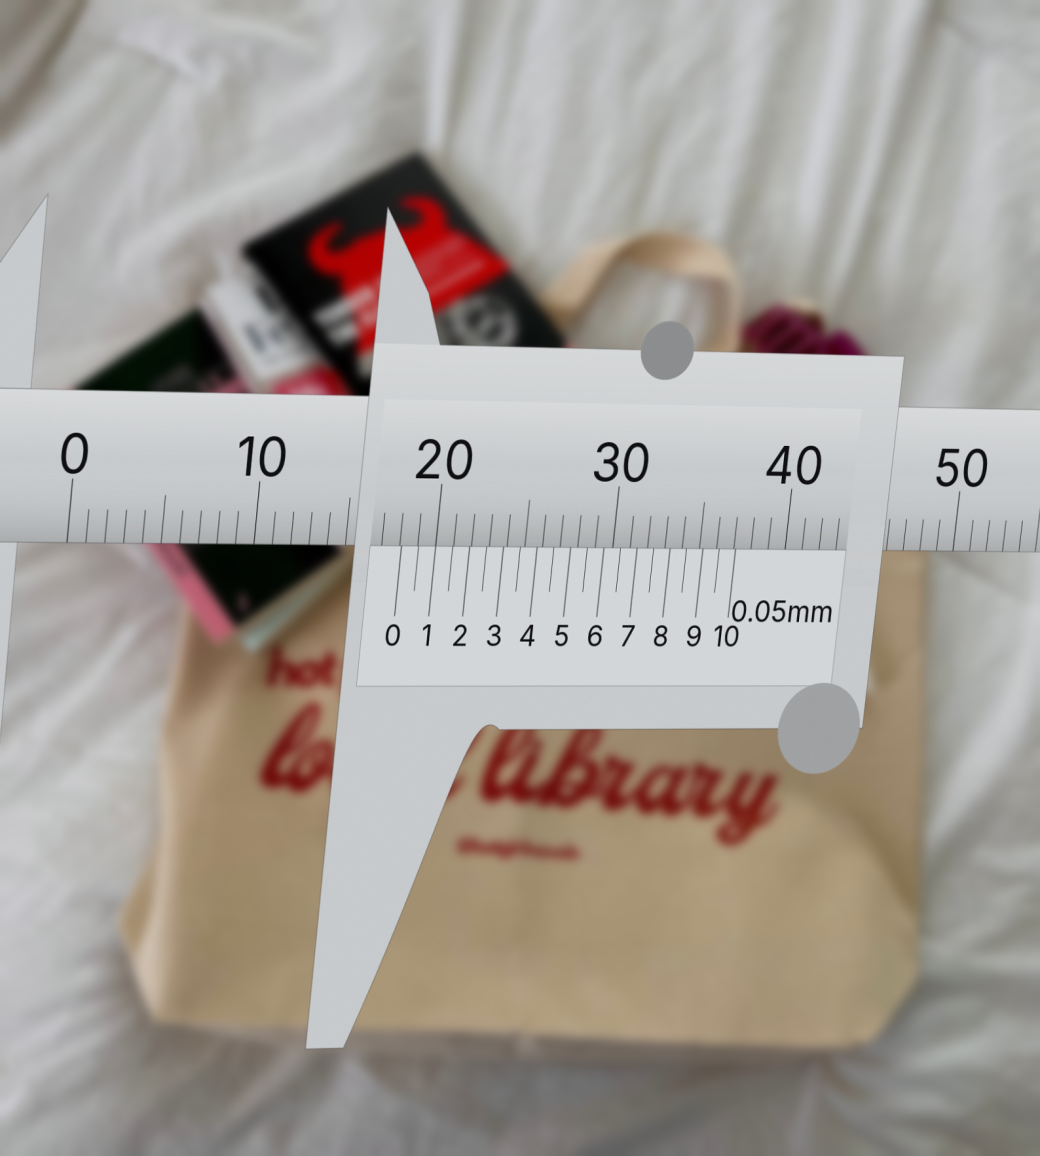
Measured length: 18.1 mm
